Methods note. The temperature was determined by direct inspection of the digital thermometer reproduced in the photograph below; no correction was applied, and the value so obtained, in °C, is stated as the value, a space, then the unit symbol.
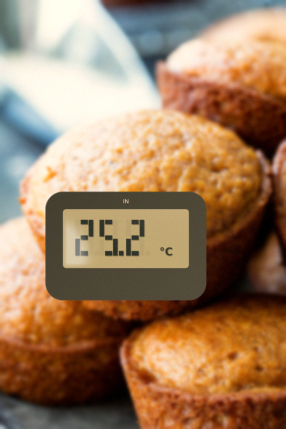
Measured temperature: 25.2 °C
